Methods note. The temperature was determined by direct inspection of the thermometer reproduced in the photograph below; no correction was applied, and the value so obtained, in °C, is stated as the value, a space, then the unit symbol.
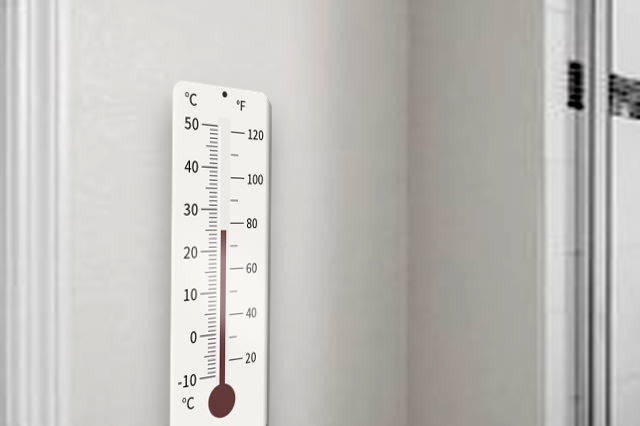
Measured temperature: 25 °C
